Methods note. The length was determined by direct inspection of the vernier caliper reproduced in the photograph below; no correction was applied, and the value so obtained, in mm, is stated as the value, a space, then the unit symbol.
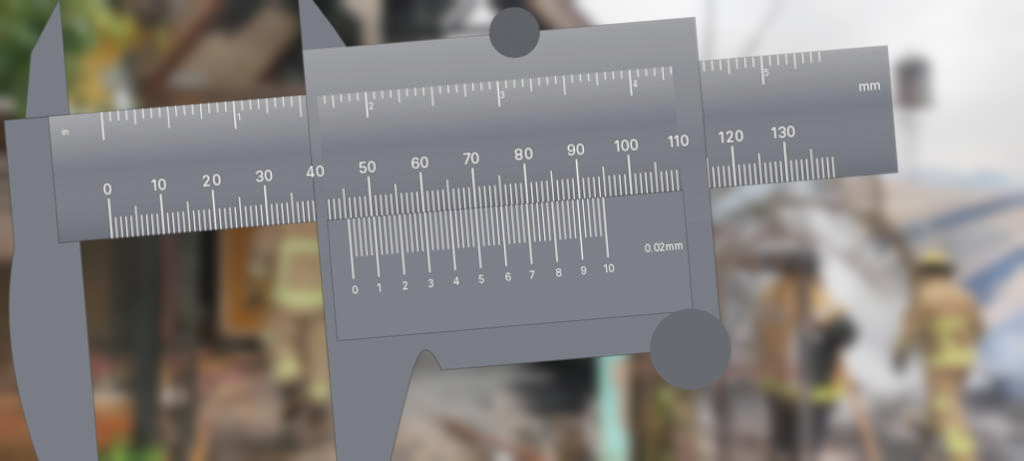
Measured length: 45.5 mm
